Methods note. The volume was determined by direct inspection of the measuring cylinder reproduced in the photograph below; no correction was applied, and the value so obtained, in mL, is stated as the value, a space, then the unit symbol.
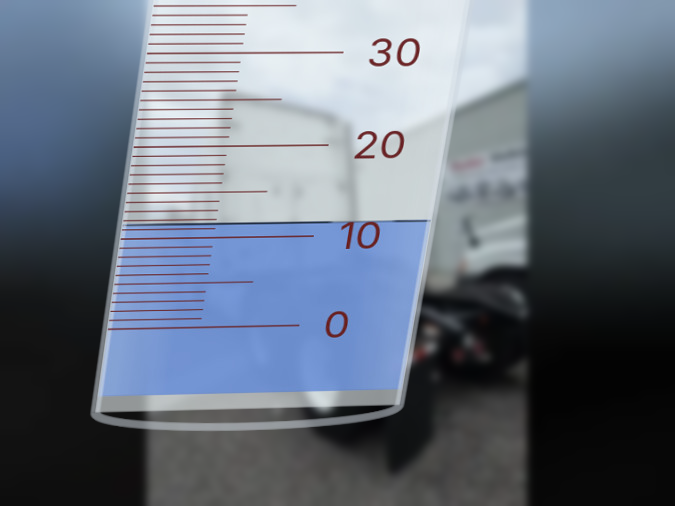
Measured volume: 11.5 mL
